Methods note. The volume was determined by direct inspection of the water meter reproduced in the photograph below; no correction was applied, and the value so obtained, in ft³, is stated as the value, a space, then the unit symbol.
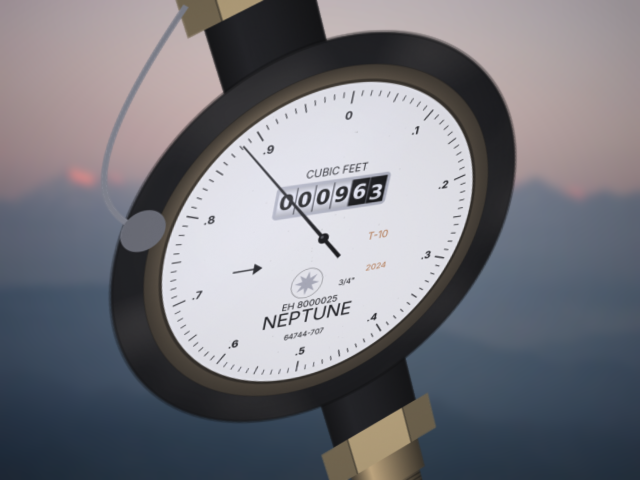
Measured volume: 962.88 ft³
